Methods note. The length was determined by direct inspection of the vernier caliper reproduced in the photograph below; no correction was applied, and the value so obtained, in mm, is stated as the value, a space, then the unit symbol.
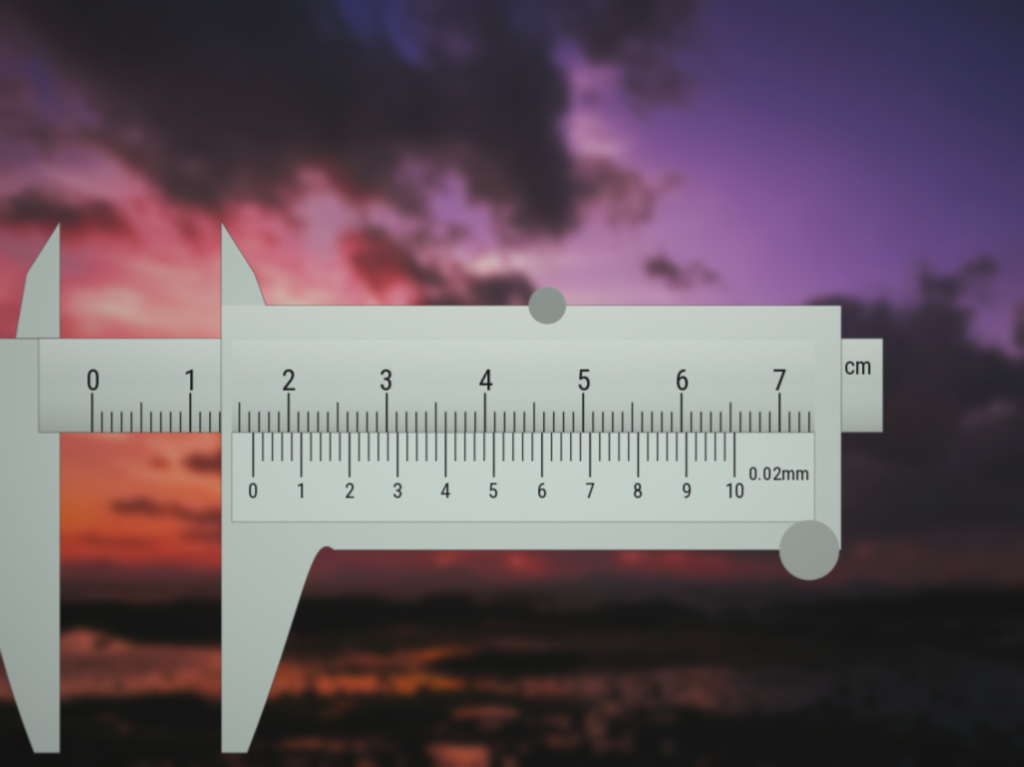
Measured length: 16.4 mm
